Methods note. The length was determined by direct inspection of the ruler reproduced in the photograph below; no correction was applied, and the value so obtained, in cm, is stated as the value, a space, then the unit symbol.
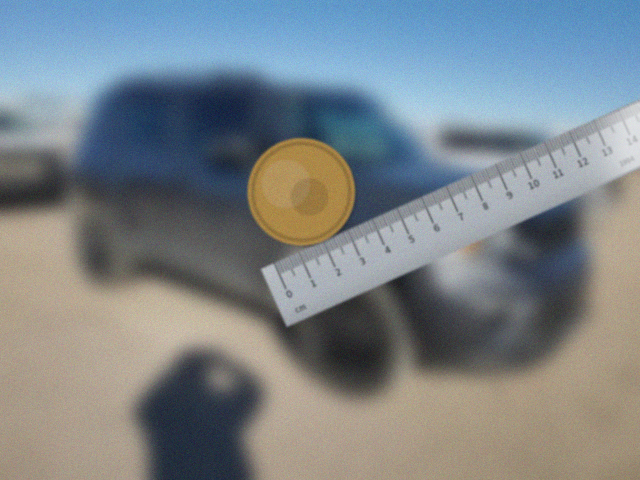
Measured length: 4 cm
